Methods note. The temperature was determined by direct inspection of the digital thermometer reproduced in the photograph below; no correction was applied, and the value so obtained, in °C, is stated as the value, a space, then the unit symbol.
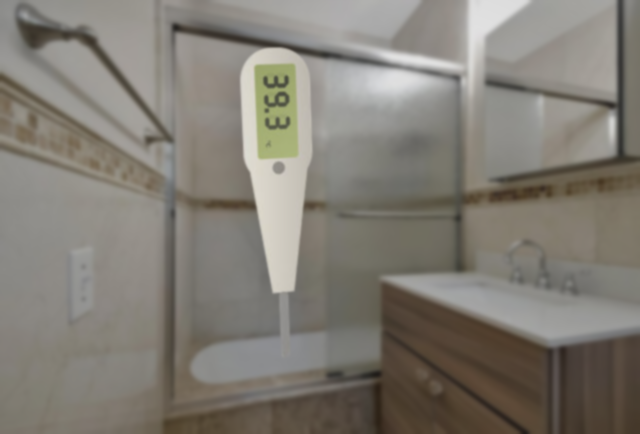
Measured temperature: 39.3 °C
